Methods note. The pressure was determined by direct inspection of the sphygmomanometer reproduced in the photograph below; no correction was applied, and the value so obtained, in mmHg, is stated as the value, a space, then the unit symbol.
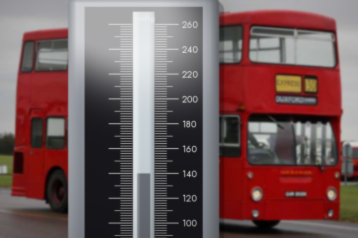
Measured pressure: 140 mmHg
